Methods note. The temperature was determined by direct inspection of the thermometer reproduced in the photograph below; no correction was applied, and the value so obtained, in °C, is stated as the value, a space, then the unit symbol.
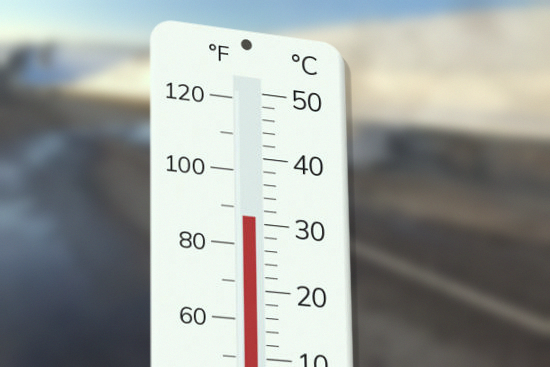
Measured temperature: 31 °C
